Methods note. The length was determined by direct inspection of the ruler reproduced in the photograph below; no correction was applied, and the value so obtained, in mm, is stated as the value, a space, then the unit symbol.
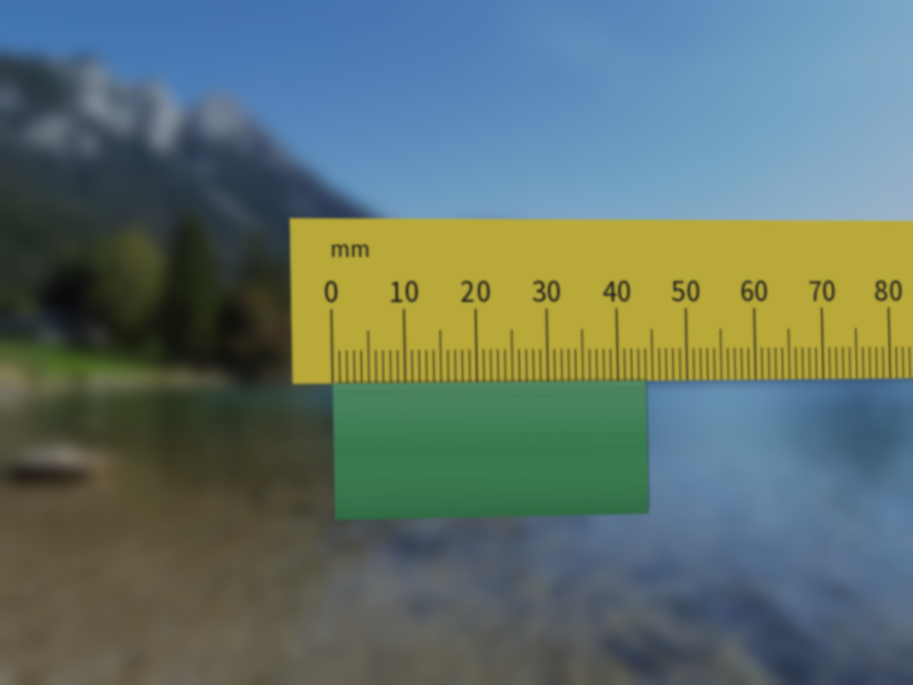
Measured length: 44 mm
